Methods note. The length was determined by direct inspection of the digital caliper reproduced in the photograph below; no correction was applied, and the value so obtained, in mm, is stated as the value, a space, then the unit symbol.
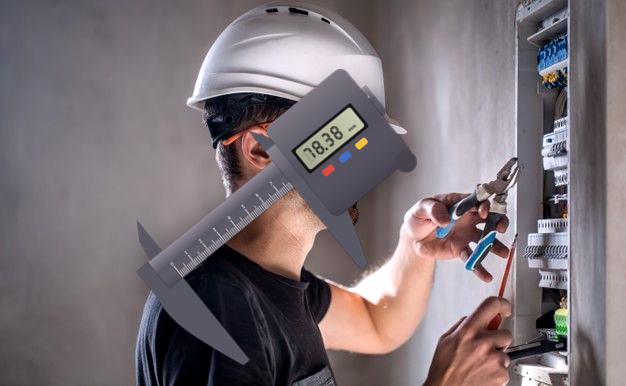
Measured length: 78.38 mm
